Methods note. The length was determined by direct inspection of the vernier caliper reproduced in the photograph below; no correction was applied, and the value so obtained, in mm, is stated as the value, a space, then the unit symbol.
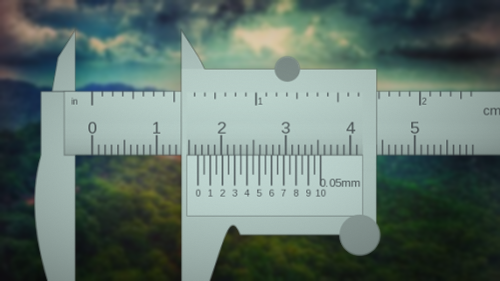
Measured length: 16.4 mm
